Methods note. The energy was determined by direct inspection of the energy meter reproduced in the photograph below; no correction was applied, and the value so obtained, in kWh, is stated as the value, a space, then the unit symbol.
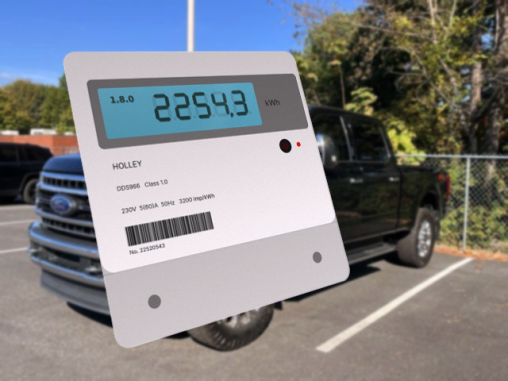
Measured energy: 2254.3 kWh
